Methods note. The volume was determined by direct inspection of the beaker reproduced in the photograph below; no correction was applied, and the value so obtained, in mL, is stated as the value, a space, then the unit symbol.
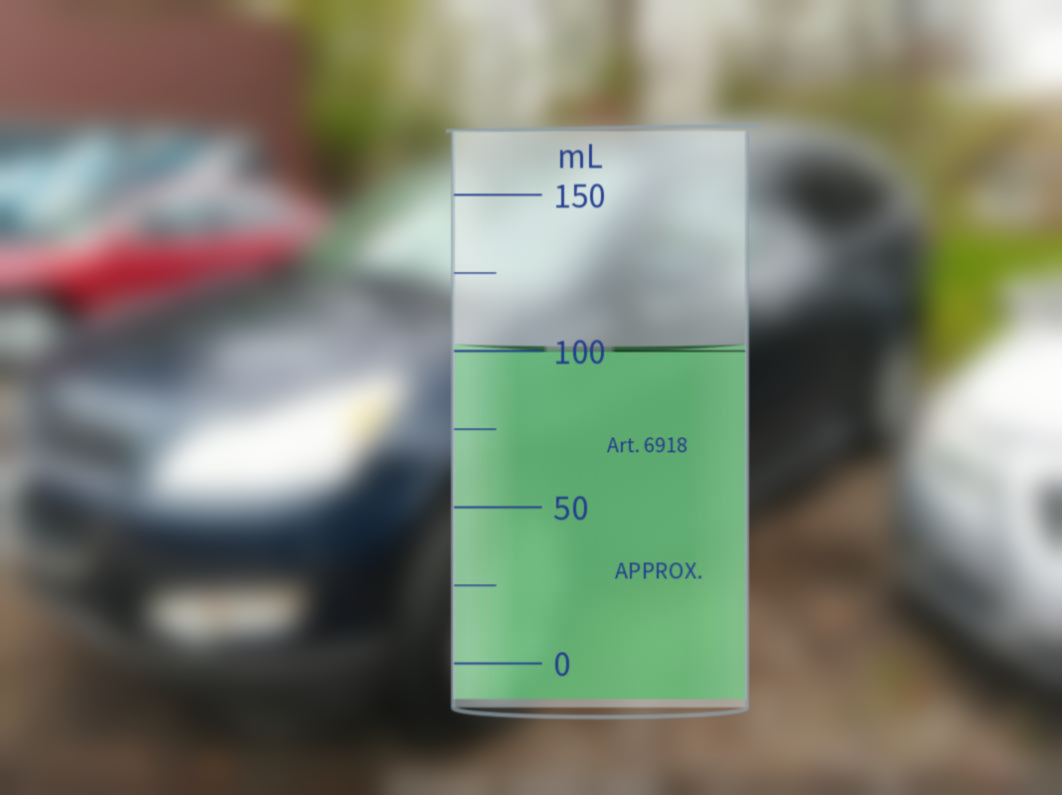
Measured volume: 100 mL
